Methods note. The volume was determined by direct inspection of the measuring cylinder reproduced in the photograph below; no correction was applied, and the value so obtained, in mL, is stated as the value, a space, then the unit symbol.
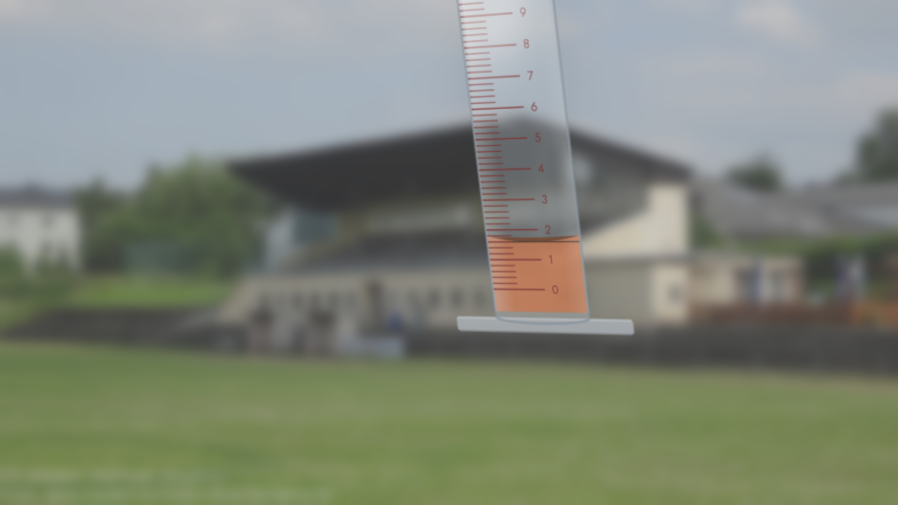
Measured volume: 1.6 mL
